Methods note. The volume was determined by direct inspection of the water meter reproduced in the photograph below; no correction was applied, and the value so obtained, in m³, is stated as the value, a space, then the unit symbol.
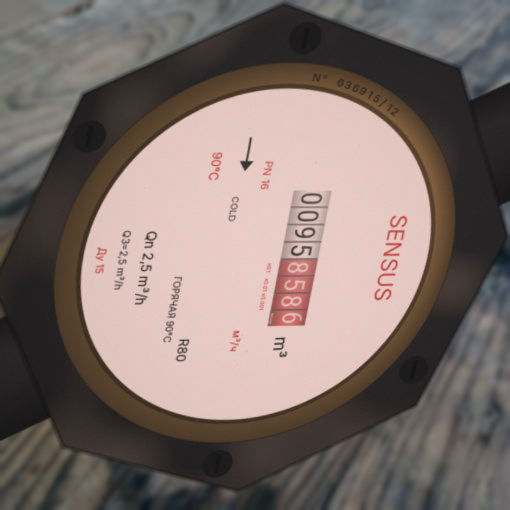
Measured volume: 95.8586 m³
